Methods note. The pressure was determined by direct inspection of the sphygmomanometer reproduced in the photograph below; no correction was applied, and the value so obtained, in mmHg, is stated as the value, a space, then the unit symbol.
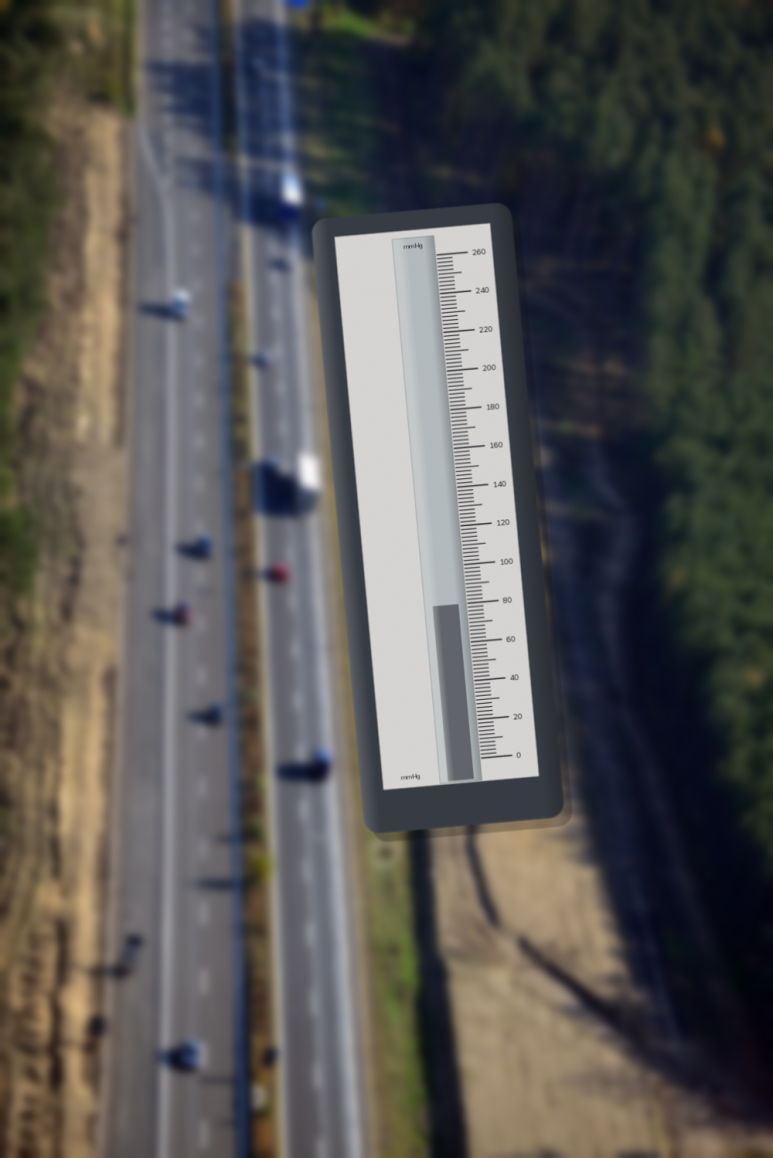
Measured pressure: 80 mmHg
